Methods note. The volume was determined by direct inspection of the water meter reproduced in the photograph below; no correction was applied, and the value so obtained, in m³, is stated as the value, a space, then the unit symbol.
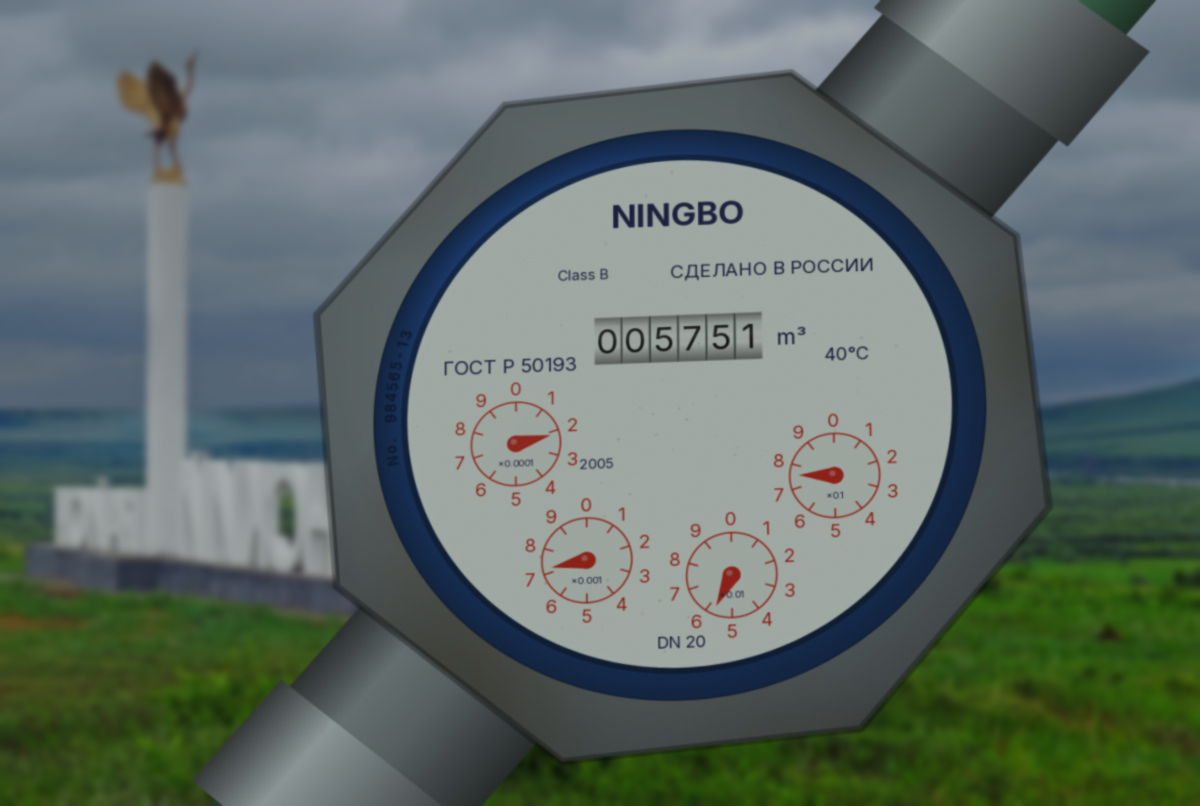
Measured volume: 5751.7572 m³
